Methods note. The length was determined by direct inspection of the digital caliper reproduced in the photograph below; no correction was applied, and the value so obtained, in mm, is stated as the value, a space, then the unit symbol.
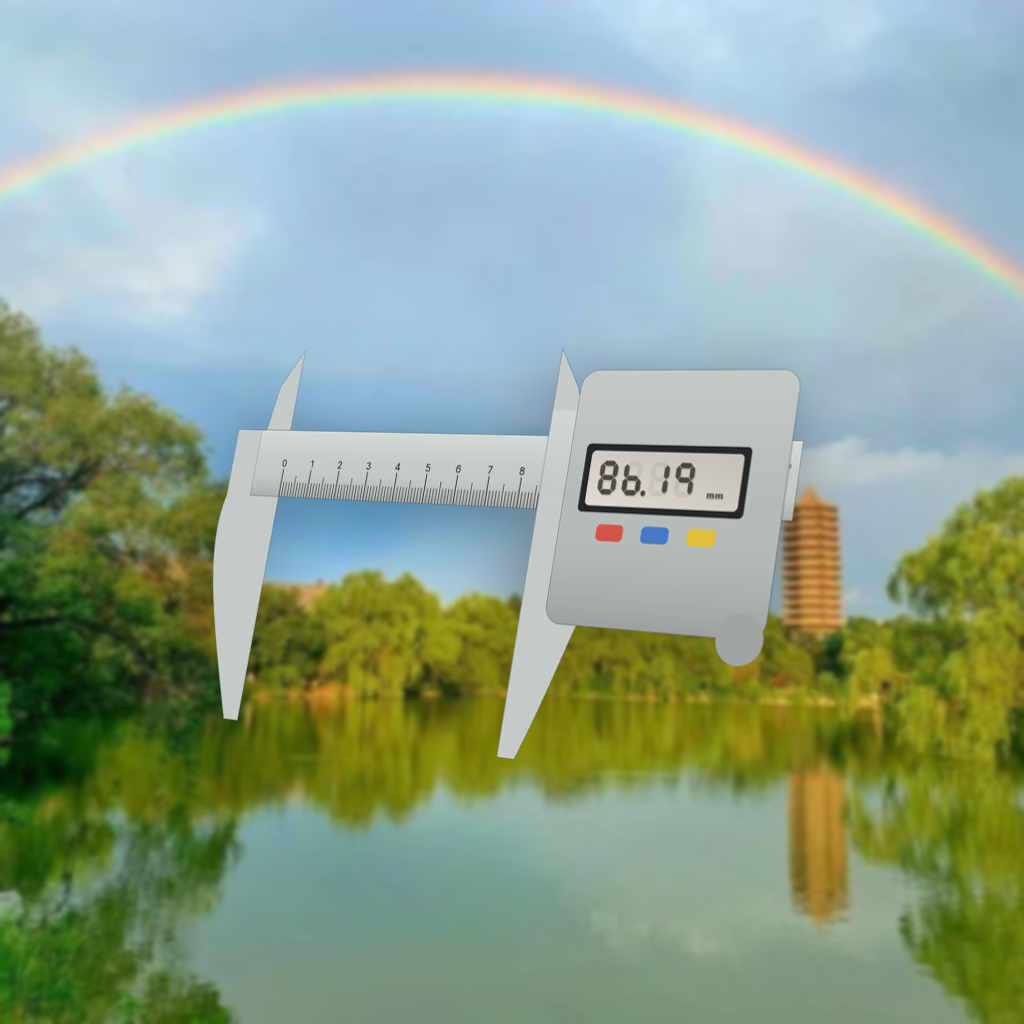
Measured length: 86.19 mm
